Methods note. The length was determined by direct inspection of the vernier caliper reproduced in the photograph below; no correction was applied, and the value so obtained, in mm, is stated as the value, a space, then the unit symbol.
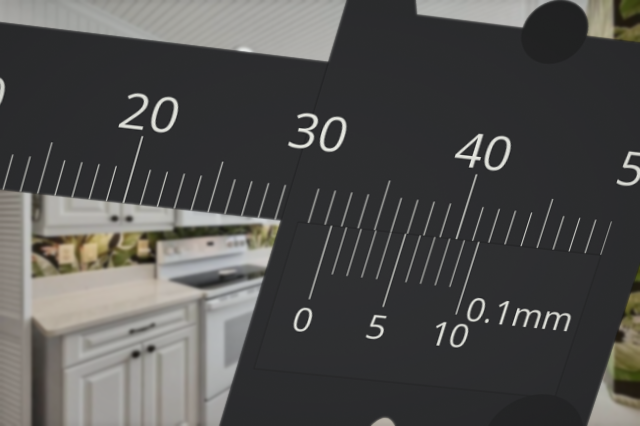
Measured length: 32.4 mm
